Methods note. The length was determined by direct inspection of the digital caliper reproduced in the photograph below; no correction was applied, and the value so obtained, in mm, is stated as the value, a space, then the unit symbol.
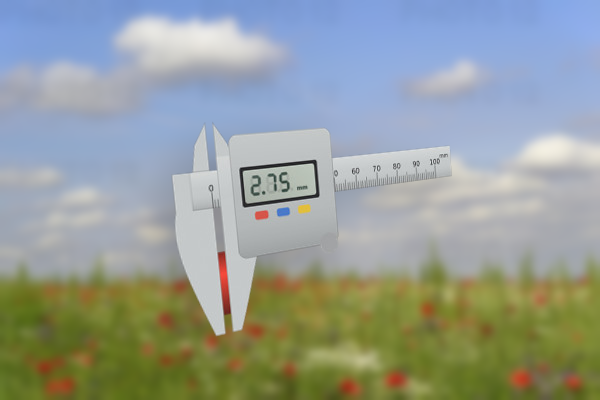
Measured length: 2.75 mm
